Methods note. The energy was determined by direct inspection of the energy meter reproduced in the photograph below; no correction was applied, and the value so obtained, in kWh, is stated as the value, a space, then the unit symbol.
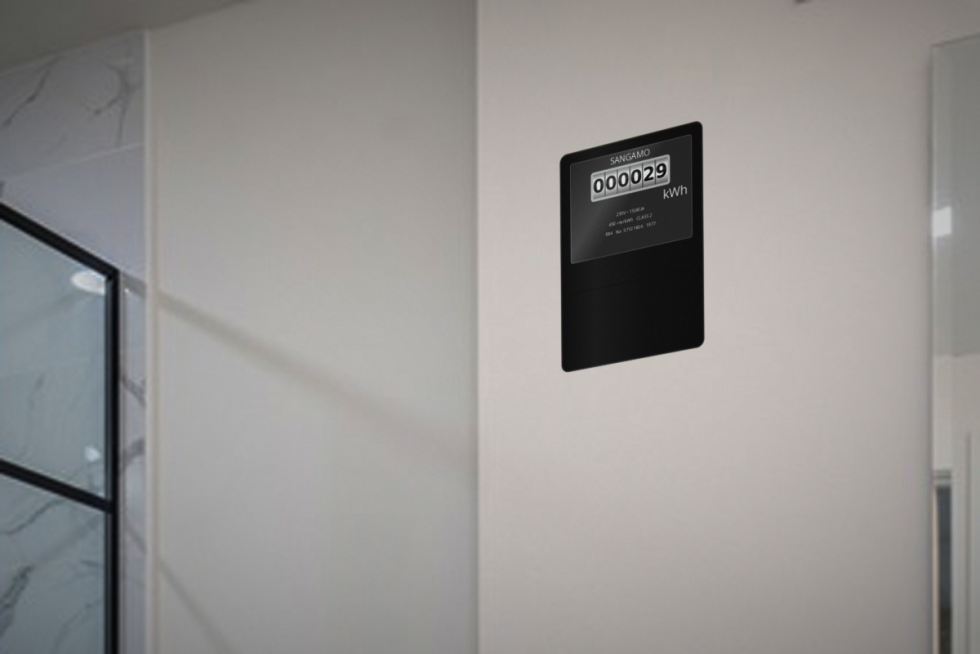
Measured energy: 29 kWh
